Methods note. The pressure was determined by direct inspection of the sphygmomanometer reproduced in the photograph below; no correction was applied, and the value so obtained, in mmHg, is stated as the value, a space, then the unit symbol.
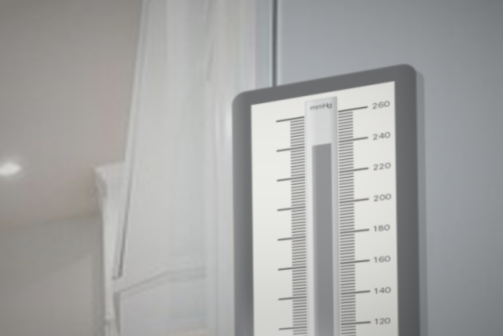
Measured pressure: 240 mmHg
